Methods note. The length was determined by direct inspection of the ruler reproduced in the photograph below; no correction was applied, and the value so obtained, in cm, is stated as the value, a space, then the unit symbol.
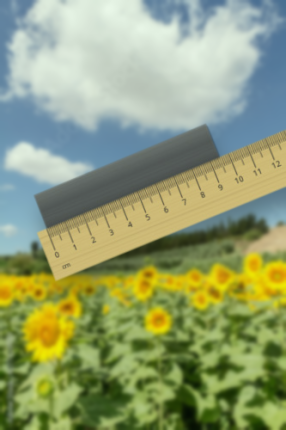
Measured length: 9.5 cm
